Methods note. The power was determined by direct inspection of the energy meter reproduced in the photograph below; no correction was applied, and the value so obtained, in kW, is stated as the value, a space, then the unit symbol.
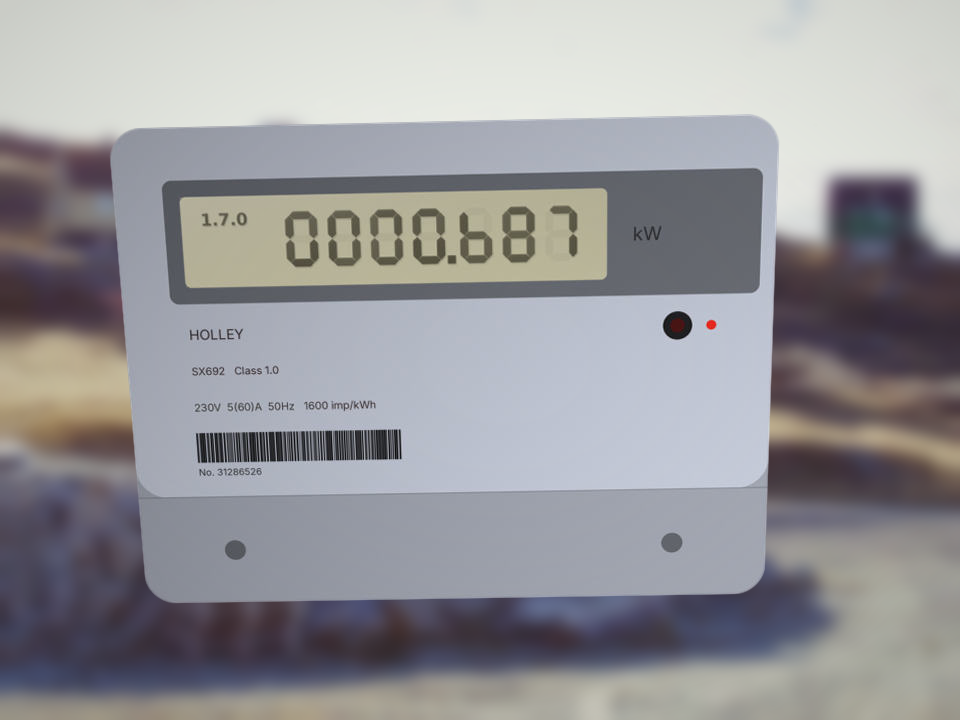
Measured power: 0.687 kW
